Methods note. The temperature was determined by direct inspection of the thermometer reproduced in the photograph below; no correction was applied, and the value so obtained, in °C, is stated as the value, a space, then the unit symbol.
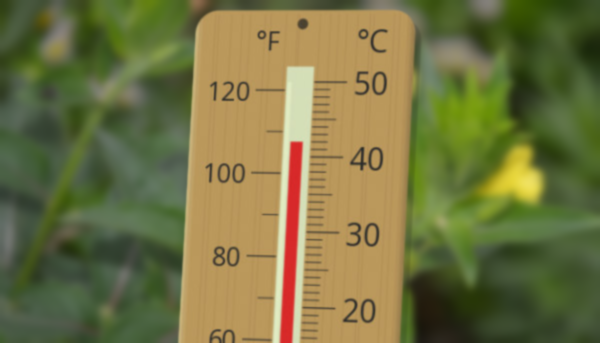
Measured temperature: 42 °C
